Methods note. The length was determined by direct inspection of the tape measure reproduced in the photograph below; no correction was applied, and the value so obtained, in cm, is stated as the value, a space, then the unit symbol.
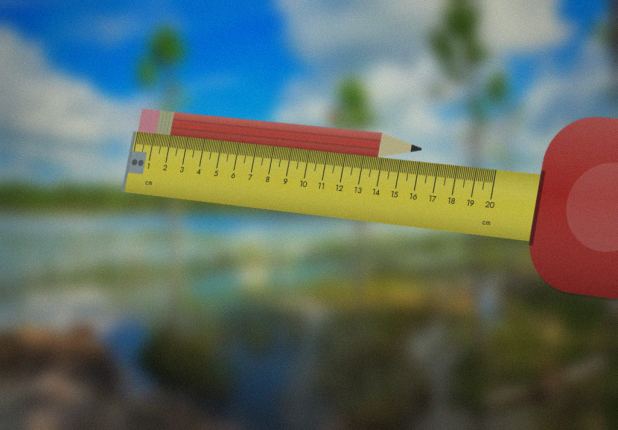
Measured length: 16 cm
